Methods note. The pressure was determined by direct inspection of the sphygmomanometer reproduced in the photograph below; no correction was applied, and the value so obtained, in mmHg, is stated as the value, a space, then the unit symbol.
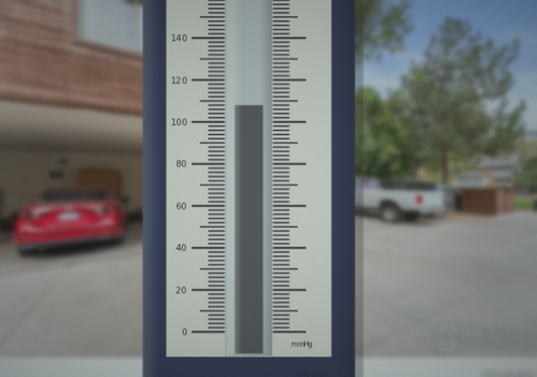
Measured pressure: 108 mmHg
